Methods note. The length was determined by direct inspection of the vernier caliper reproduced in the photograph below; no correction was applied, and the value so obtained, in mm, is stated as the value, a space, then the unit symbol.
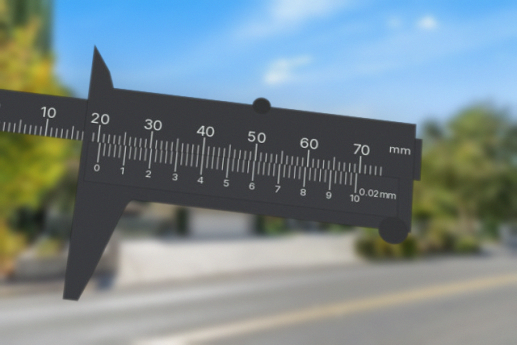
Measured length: 20.4 mm
